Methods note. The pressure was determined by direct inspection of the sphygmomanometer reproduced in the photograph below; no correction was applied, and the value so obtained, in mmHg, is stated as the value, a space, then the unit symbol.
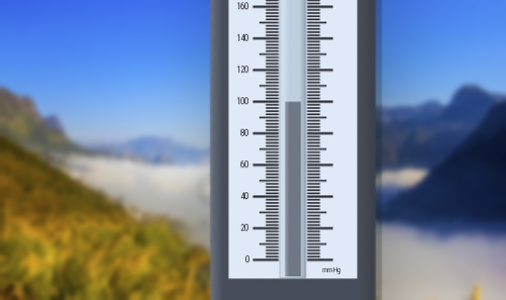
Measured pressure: 100 mmHg
